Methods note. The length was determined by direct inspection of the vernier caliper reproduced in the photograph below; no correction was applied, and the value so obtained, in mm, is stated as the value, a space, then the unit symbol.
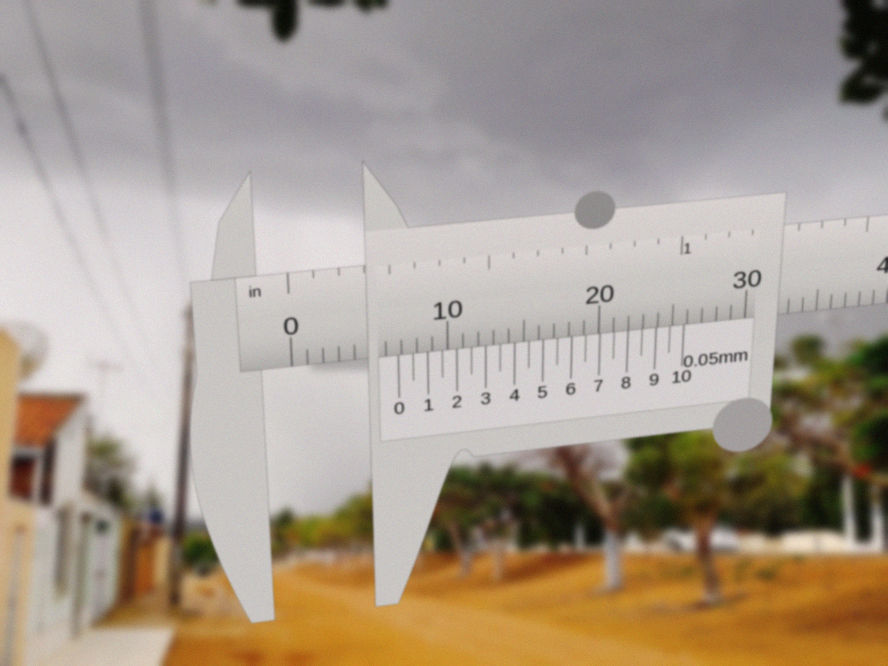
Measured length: 6.8 mm
